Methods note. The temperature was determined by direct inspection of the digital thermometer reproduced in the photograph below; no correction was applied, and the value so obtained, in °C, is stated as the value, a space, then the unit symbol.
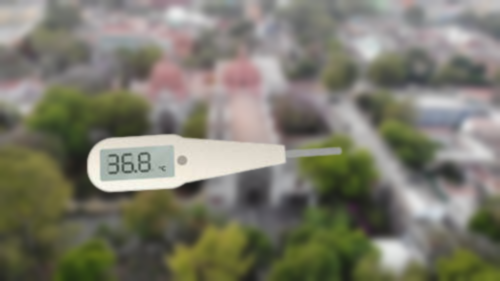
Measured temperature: 36.8 °C
